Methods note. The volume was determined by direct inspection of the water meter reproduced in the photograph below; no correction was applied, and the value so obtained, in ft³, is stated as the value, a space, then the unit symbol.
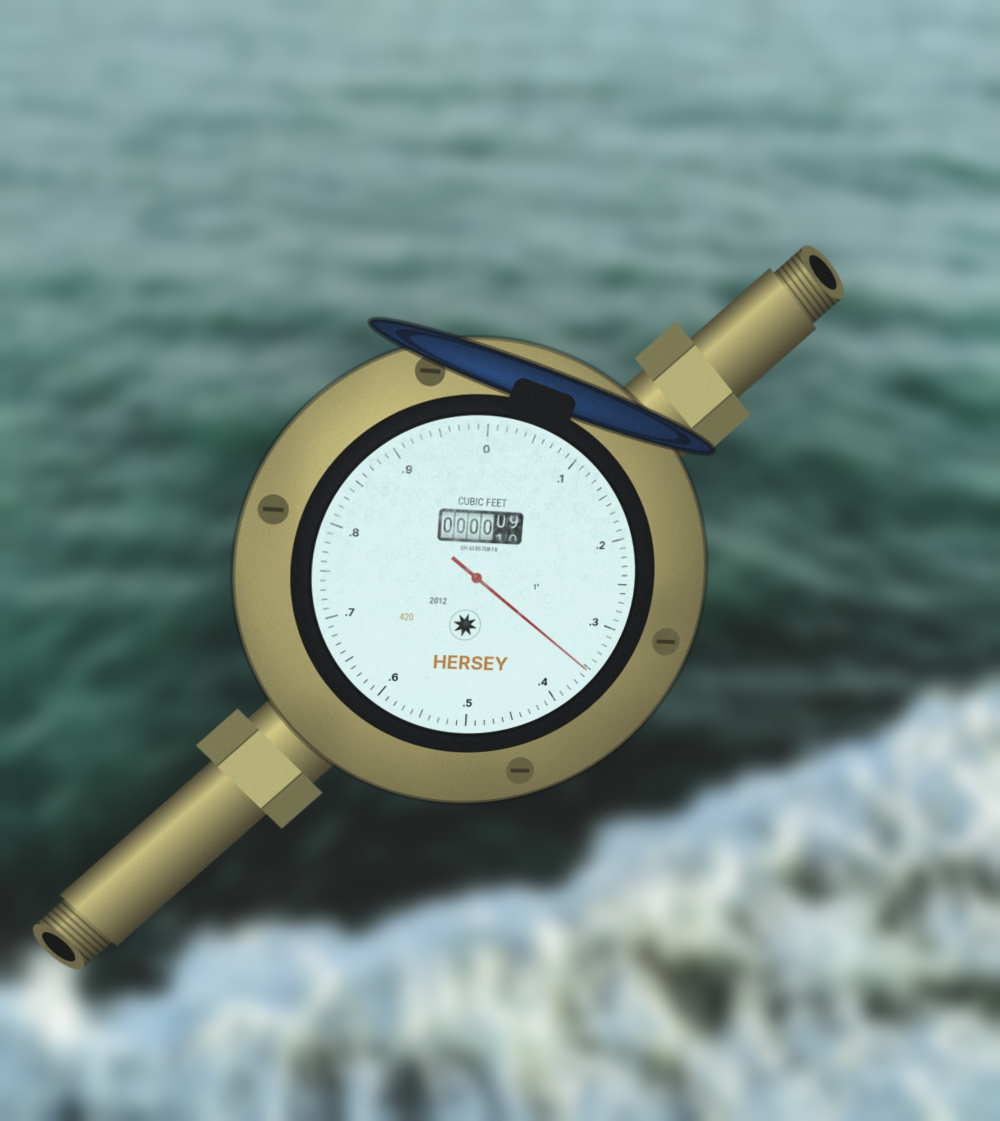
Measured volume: 9.35 ft³
